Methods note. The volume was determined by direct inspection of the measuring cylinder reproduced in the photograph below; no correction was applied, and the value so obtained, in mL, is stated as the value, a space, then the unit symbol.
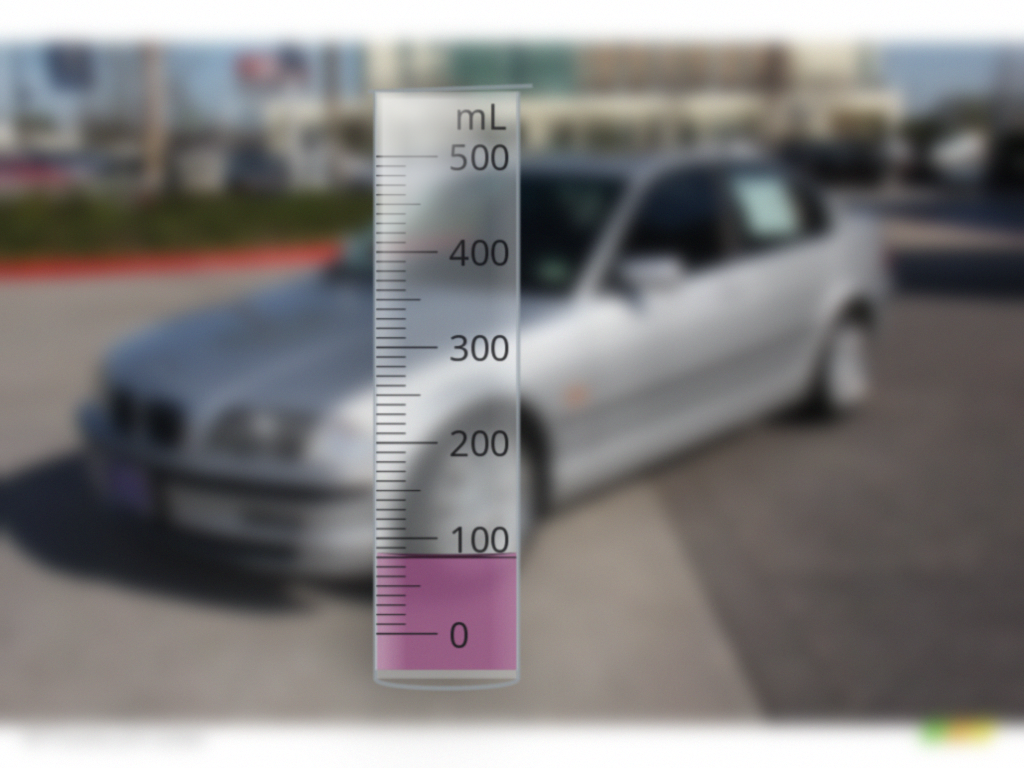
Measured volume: 80 mL
